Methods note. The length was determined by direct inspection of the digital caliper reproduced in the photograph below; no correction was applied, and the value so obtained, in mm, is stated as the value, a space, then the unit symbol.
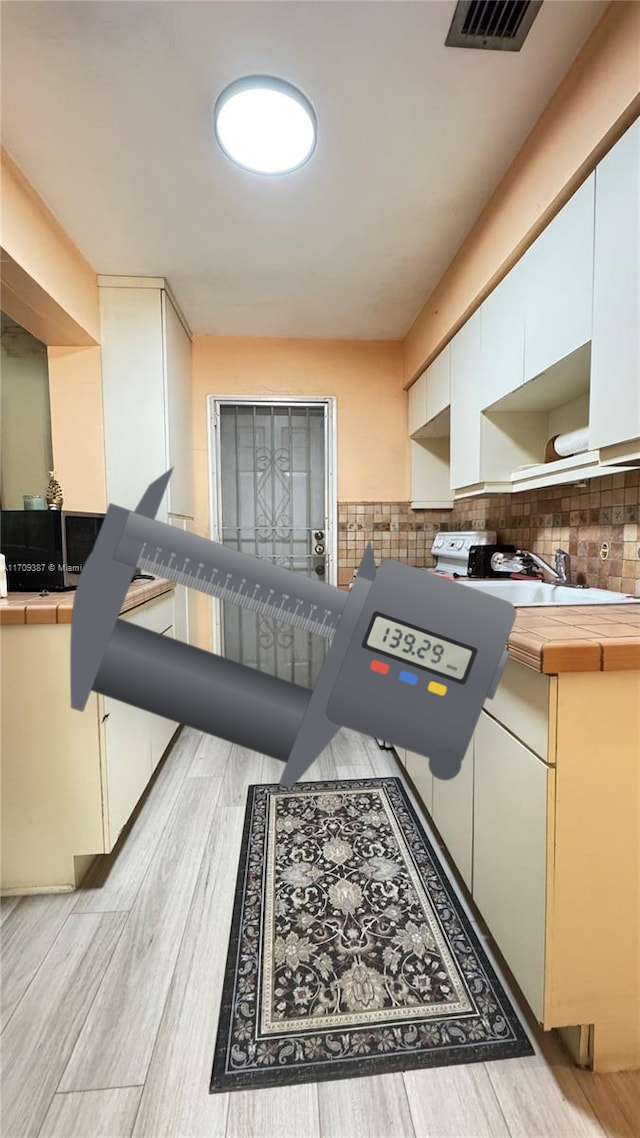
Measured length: 139.29 mm
